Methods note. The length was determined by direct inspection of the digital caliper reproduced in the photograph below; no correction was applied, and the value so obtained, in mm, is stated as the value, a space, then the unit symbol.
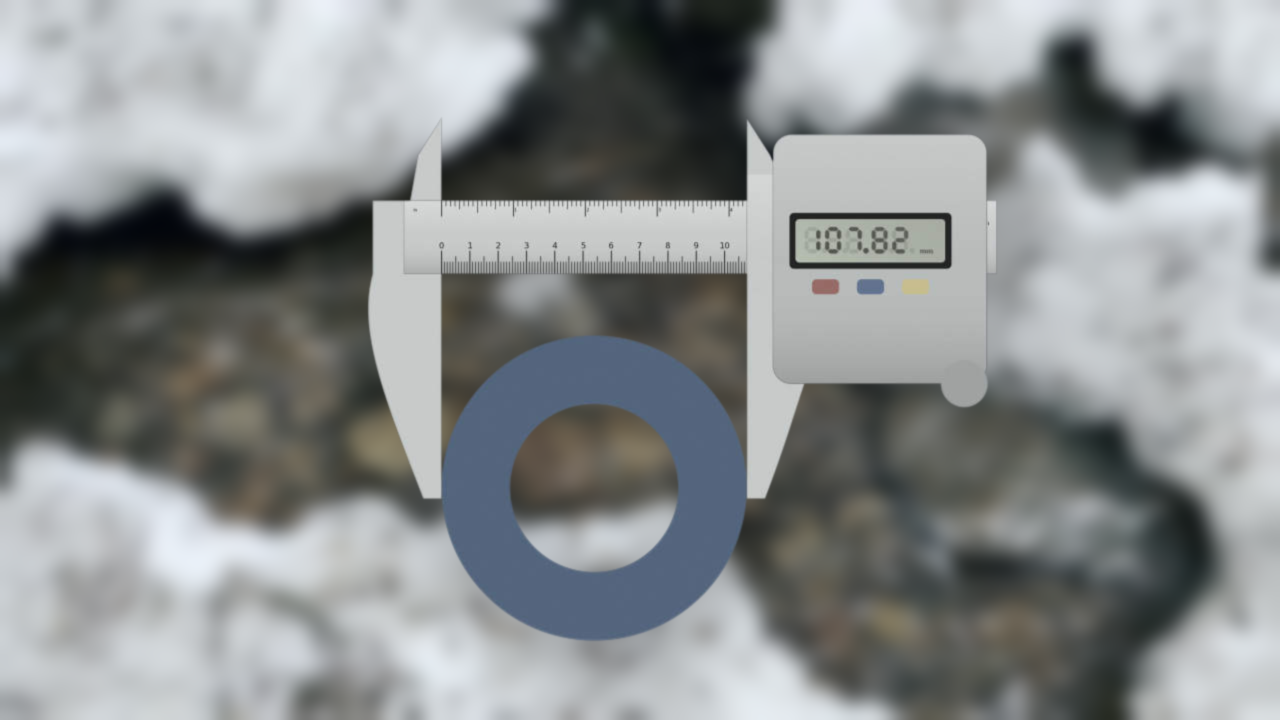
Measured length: 107.82 mm
